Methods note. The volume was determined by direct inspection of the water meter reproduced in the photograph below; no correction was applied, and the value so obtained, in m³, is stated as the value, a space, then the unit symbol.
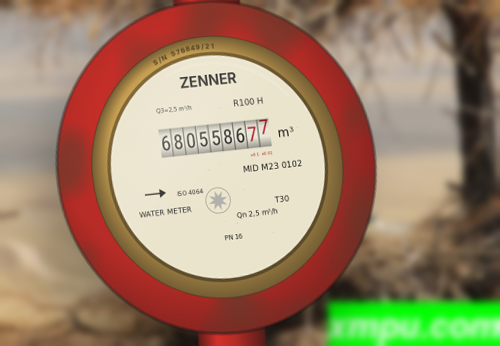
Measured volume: 6805586.77 m³
